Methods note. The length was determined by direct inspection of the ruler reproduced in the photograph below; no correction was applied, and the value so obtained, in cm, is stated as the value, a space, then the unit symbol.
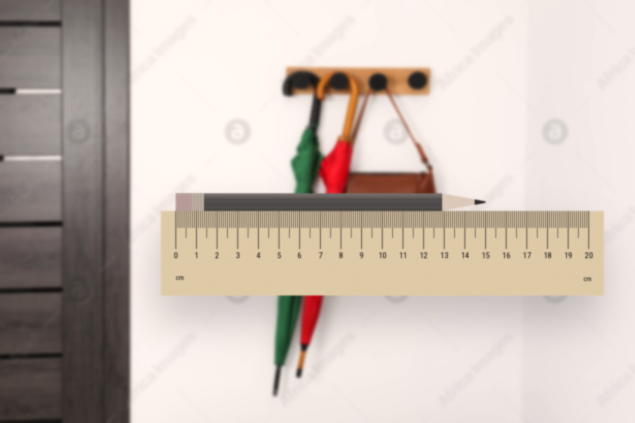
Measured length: 15 cm
